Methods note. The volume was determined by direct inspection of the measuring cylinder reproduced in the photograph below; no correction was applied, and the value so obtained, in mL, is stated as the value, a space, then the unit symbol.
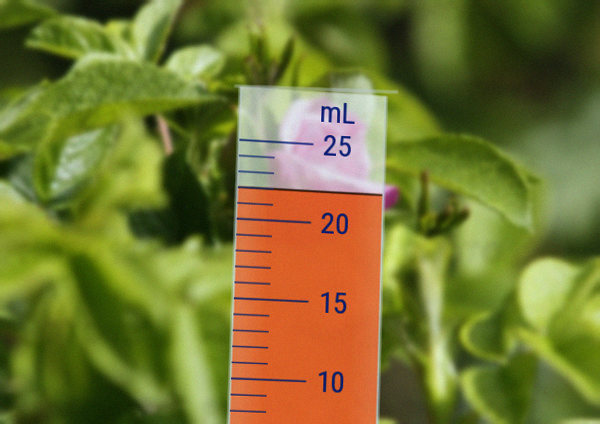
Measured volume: 22 mL
